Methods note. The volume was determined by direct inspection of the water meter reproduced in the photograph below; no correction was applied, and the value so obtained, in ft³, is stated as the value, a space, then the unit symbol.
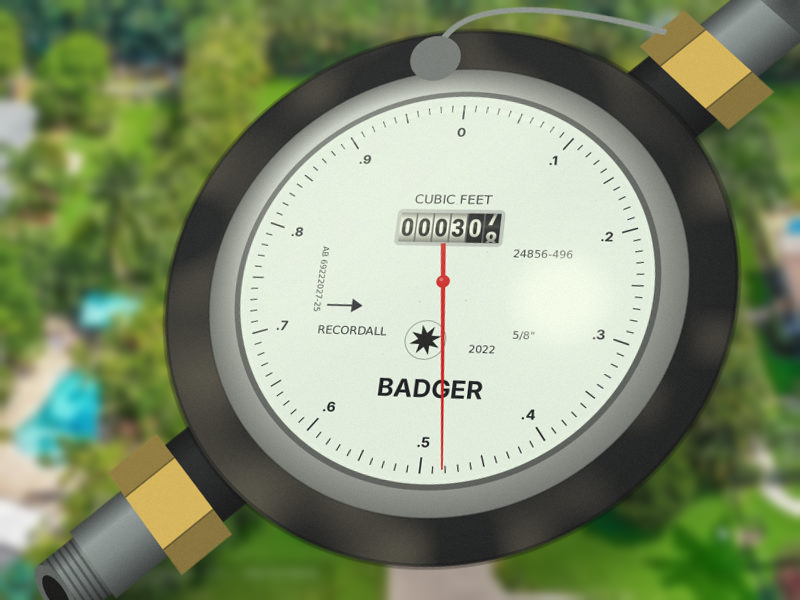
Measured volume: 307.48 ft³
